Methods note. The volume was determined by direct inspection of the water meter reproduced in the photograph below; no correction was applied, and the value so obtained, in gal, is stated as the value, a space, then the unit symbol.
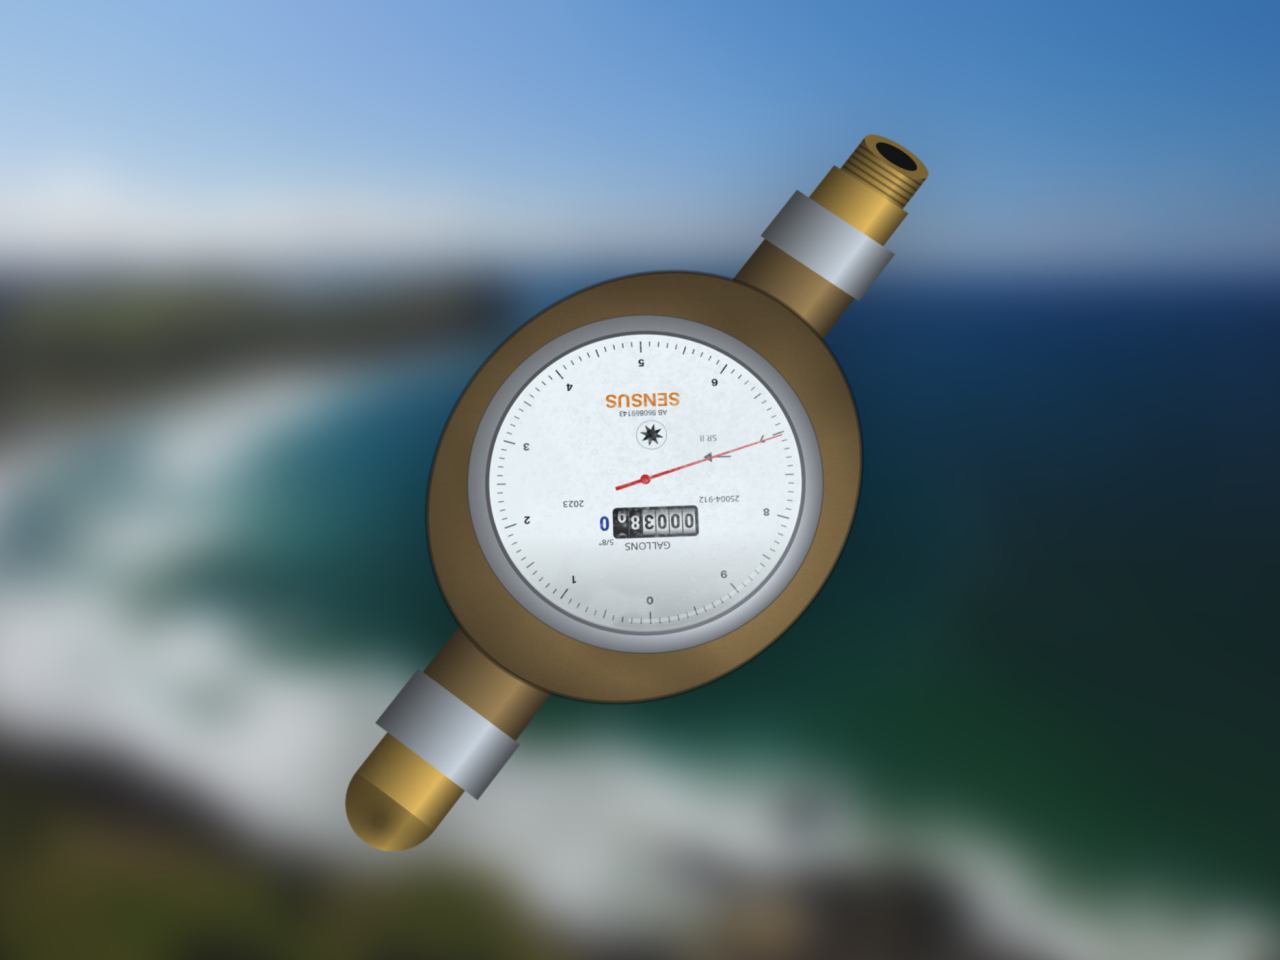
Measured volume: 3887.0 gal
